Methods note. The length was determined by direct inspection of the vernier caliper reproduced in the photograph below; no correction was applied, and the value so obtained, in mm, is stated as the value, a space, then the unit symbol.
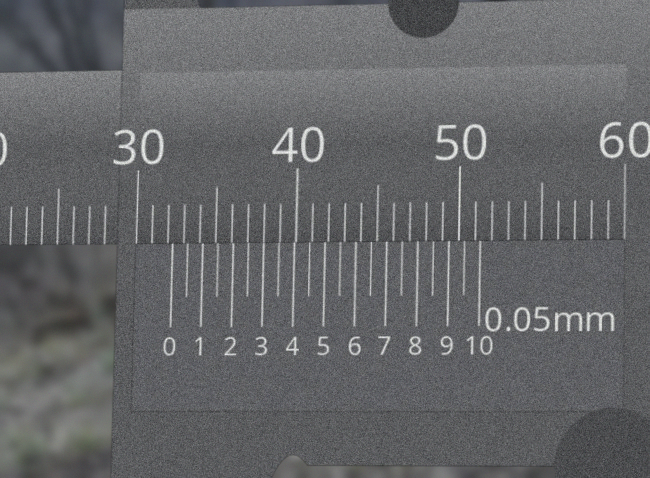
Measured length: 32.3 mm
